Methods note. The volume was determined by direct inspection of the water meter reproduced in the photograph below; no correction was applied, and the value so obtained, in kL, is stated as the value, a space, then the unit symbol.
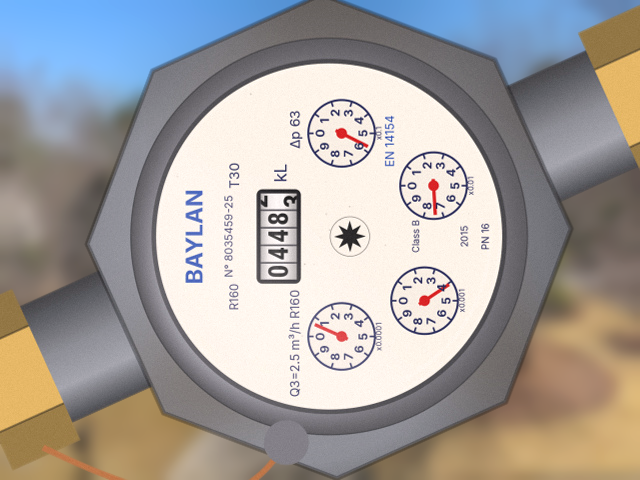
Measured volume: 4482.5740 kL
